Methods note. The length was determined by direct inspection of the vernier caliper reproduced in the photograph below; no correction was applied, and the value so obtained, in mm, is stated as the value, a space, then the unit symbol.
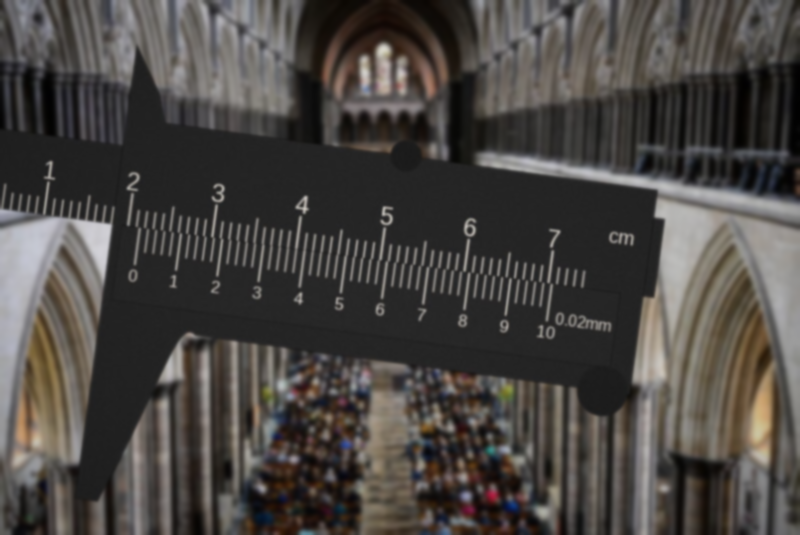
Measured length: 21.4 mm
